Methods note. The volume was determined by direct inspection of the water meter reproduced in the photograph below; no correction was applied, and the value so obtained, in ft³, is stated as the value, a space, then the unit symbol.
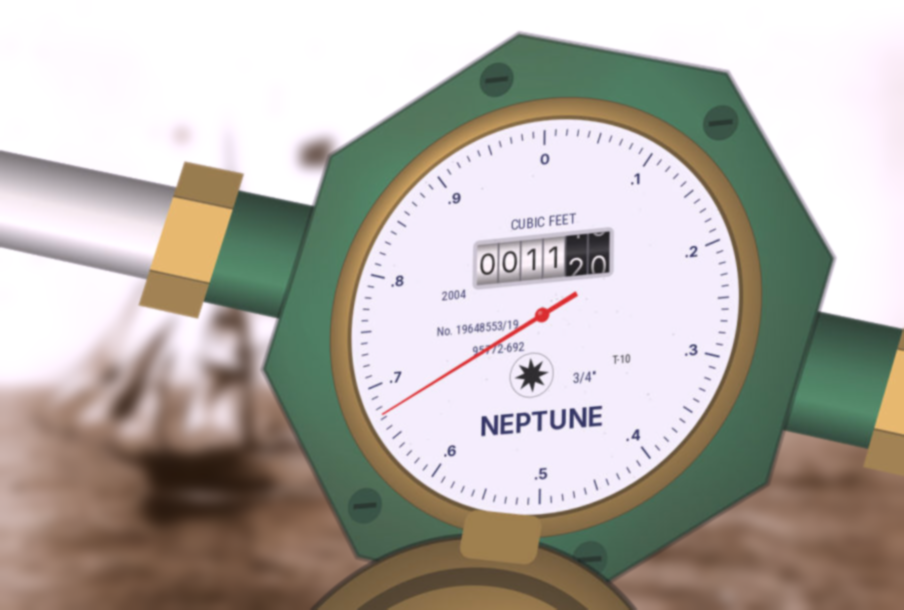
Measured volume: 1119.67 ft³
